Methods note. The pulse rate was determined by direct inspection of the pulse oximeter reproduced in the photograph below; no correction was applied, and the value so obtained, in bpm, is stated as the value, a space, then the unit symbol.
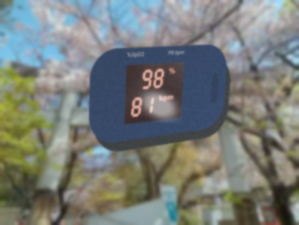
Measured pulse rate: 81 bpm
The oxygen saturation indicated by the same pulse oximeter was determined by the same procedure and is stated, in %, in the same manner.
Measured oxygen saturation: 98 %
